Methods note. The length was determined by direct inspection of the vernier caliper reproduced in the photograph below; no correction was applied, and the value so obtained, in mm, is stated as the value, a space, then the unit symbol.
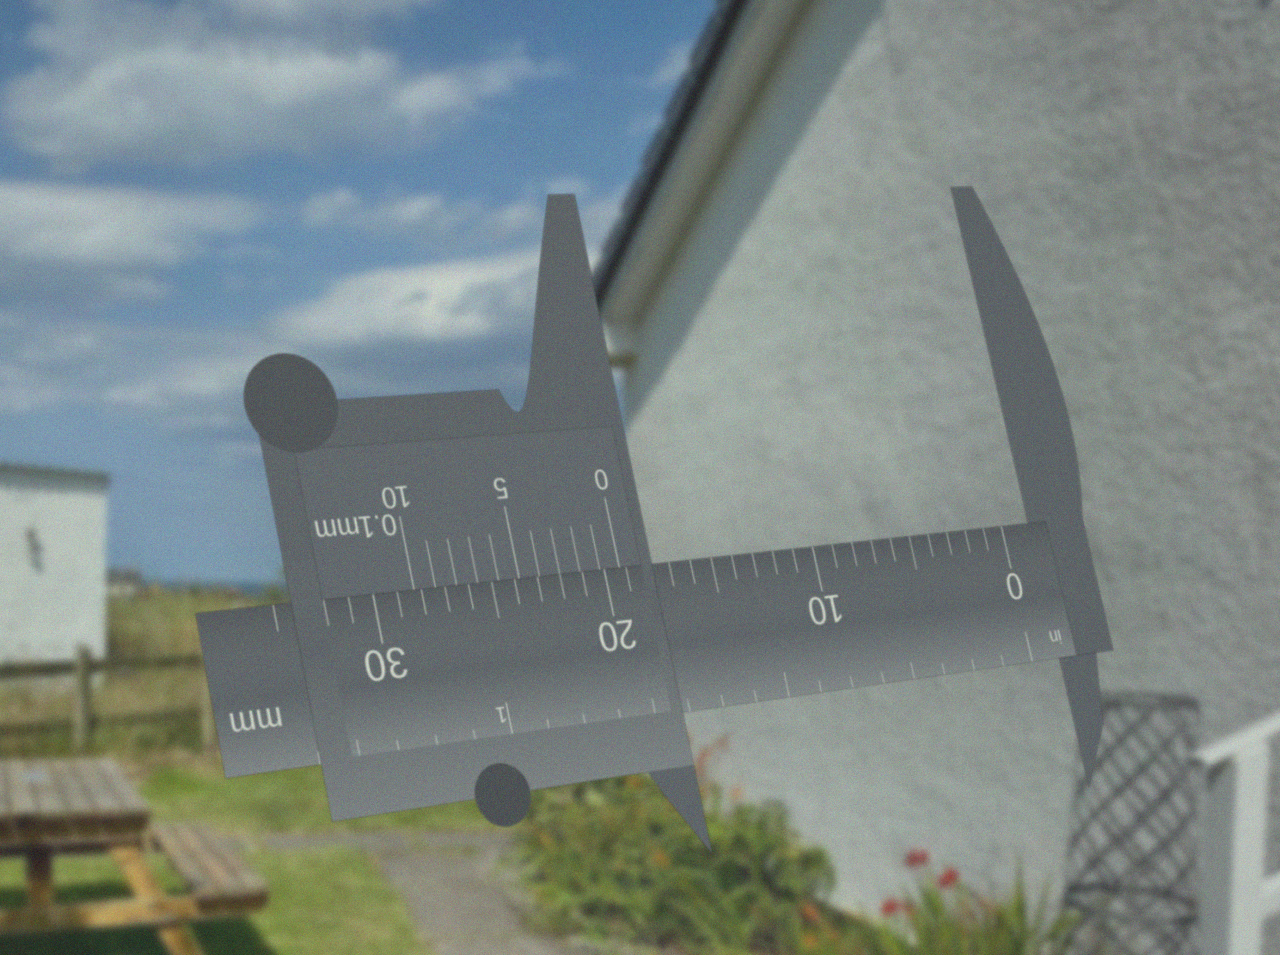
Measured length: 19.3 mm
